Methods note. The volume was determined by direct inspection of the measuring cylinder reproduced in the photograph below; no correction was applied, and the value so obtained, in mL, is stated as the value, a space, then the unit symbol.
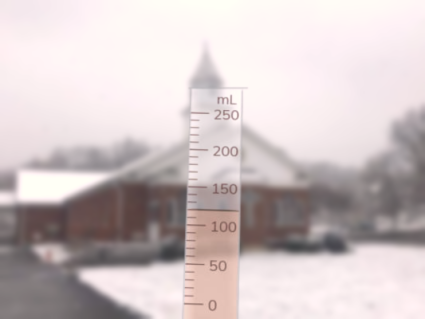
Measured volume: 120 mL
